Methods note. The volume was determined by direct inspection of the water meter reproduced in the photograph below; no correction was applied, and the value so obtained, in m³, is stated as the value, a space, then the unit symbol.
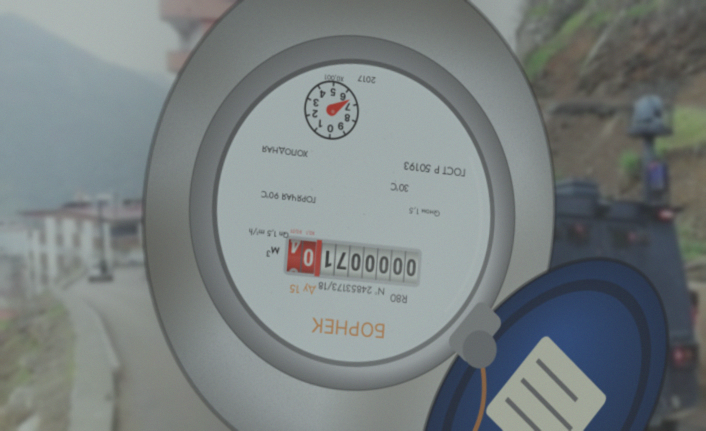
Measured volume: 71.036 m³
